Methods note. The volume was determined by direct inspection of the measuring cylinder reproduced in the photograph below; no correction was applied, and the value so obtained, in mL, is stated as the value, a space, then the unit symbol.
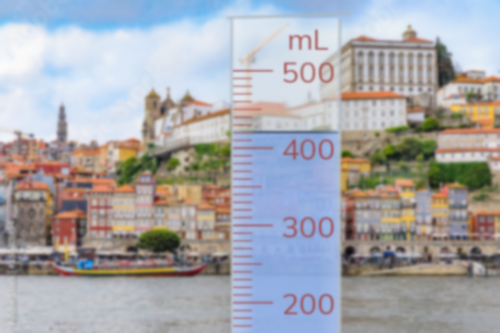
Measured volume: 420 mL
